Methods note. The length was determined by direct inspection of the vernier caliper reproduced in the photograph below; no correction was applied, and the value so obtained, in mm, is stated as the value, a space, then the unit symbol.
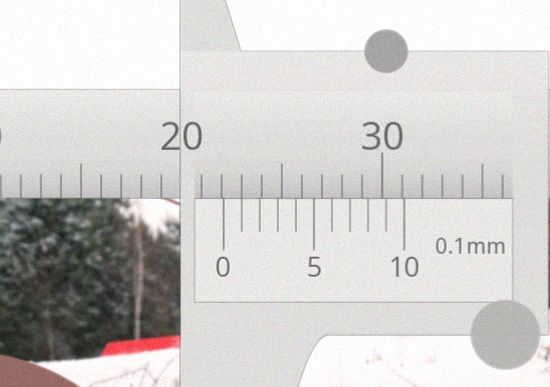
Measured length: 22.1 mm
